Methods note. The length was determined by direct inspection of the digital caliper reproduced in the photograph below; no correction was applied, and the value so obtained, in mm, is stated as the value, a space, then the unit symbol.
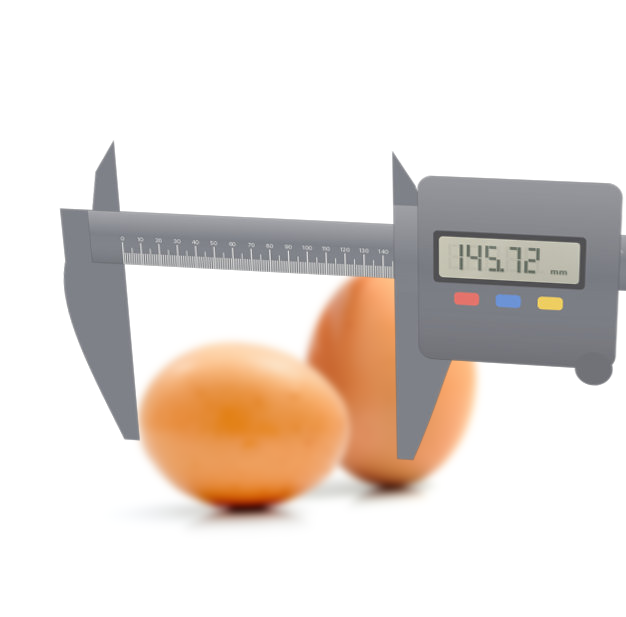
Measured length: 145.72 mm
